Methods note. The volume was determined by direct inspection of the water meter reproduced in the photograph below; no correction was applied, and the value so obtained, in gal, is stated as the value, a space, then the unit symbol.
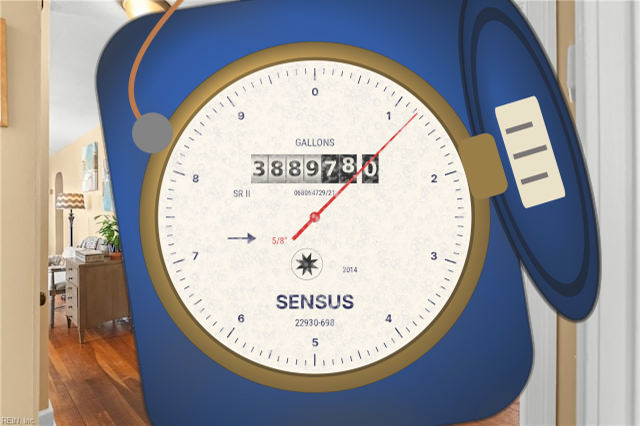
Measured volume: 3889781.2 gal
